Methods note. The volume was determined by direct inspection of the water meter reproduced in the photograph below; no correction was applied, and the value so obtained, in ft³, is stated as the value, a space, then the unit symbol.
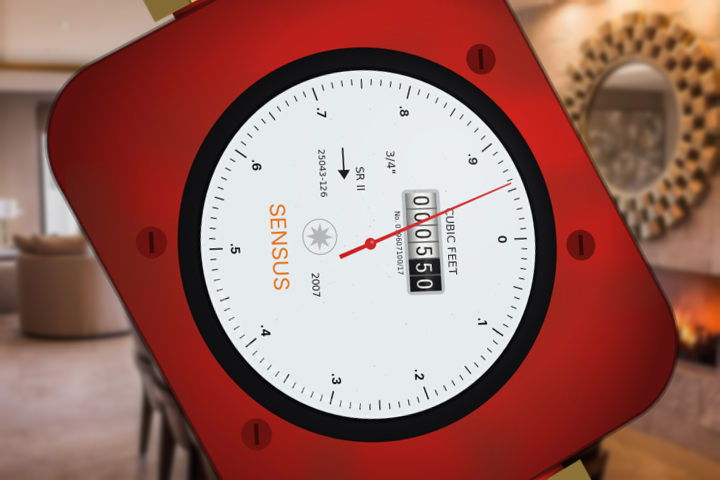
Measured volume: 549.94 ft³
